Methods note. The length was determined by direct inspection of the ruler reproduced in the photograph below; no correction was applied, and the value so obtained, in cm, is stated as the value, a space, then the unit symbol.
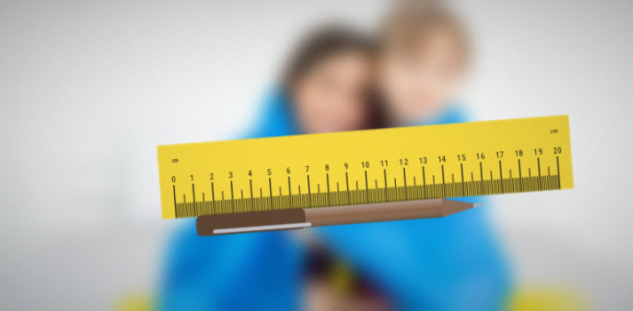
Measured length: 15 cm
